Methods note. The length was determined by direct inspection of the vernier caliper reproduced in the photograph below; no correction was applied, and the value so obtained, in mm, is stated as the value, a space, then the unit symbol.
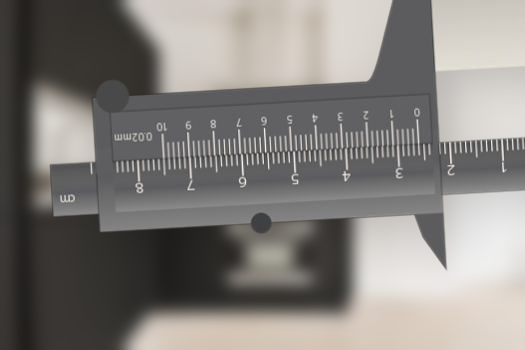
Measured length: 26.0 mm
